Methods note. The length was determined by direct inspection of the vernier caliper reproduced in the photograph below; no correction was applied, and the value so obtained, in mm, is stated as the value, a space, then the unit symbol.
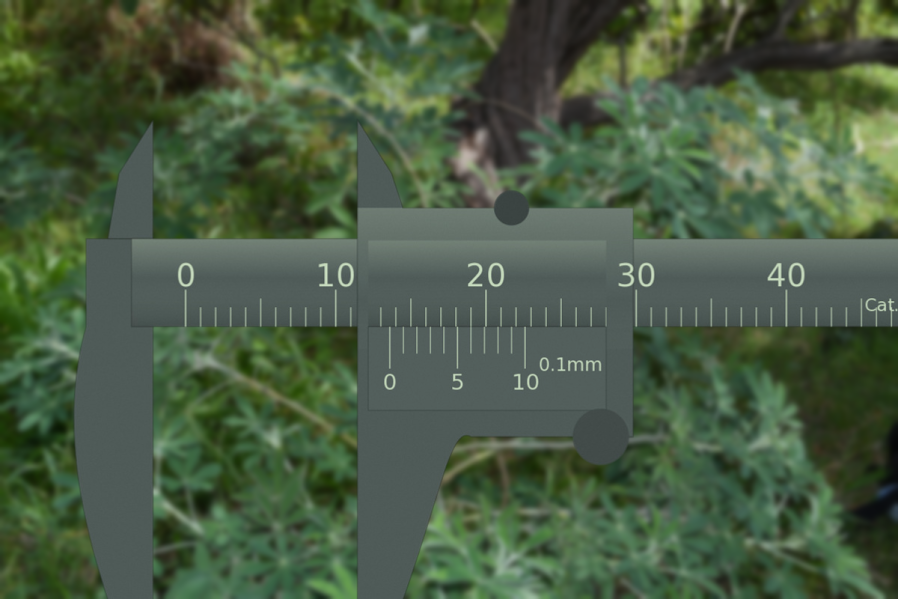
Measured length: 13.6 mm
